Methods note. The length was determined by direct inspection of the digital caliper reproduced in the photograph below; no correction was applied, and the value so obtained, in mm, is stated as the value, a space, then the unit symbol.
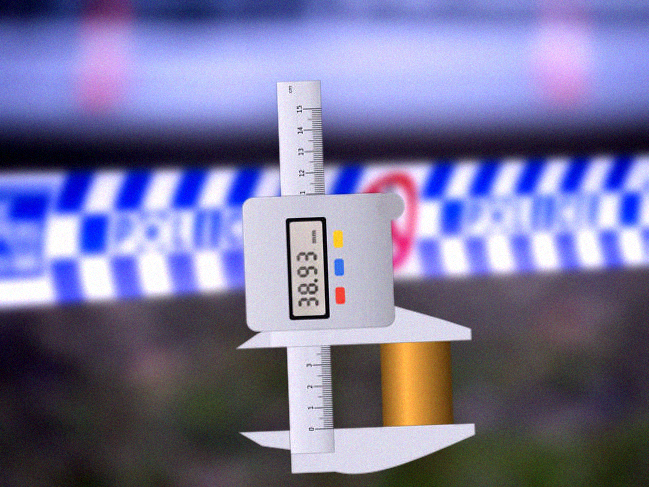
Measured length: 38.93 mm
